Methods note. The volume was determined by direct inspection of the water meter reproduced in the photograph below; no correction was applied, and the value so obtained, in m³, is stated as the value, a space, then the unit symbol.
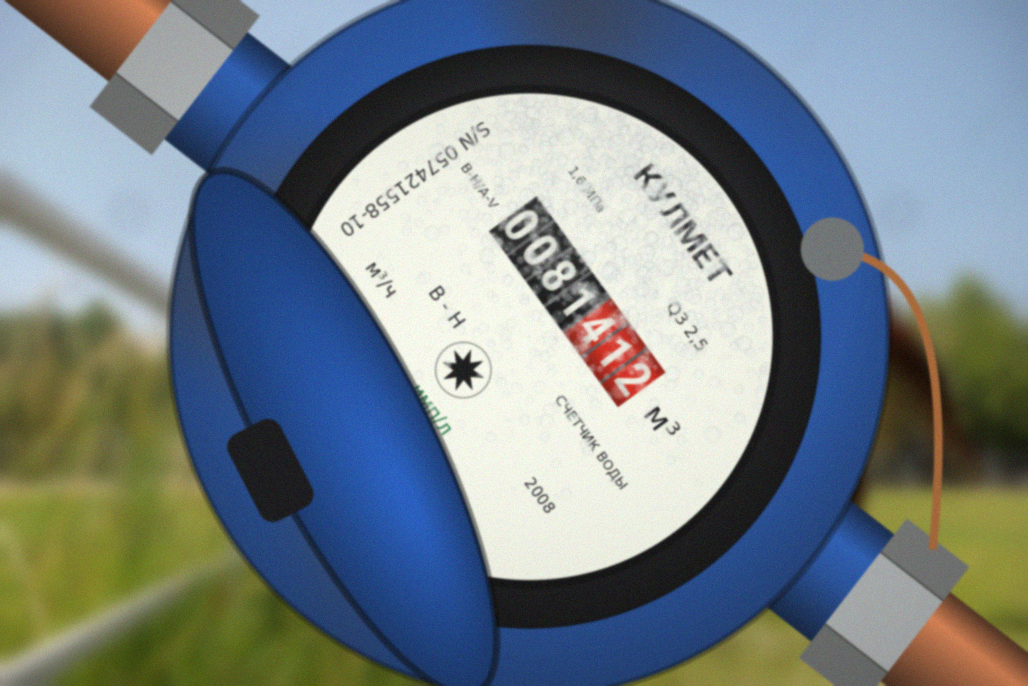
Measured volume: 81.412 m³
